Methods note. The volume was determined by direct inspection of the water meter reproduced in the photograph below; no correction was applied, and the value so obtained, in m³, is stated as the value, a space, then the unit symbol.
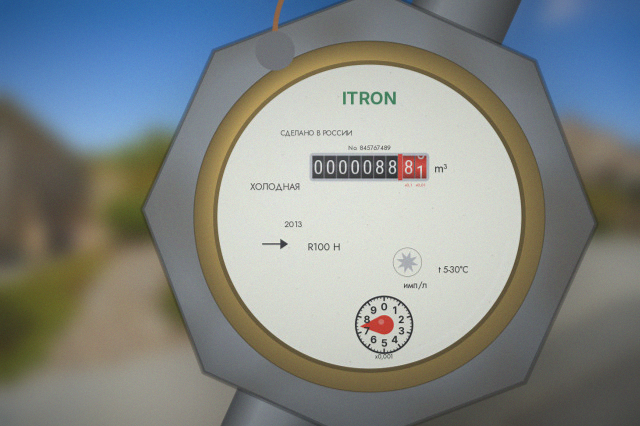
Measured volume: 88.807 m³
